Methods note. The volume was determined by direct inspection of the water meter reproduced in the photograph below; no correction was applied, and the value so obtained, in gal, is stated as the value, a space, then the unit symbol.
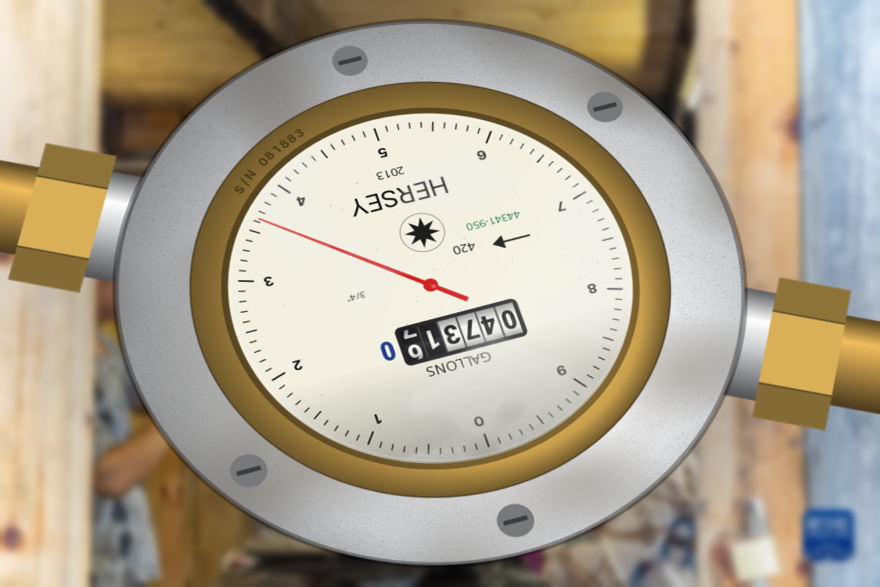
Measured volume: 473163.6 gal
